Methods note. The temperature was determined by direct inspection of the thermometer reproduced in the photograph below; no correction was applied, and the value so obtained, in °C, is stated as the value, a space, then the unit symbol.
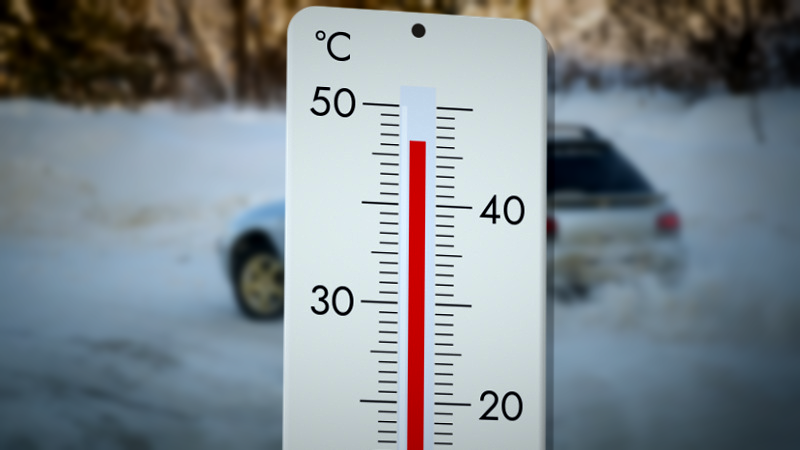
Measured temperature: 46.5 °C
